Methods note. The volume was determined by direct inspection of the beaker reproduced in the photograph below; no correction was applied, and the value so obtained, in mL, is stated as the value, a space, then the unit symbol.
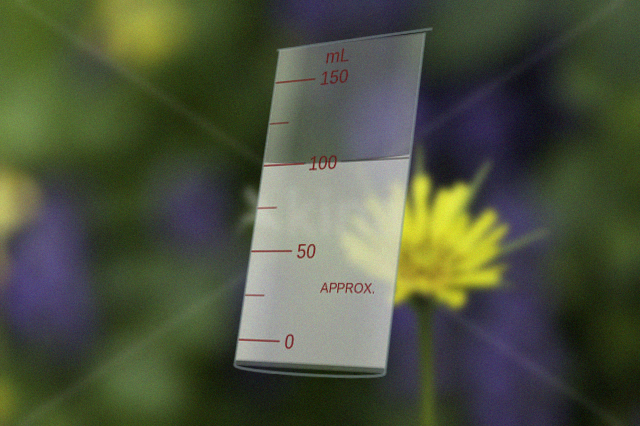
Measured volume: 100 mL
